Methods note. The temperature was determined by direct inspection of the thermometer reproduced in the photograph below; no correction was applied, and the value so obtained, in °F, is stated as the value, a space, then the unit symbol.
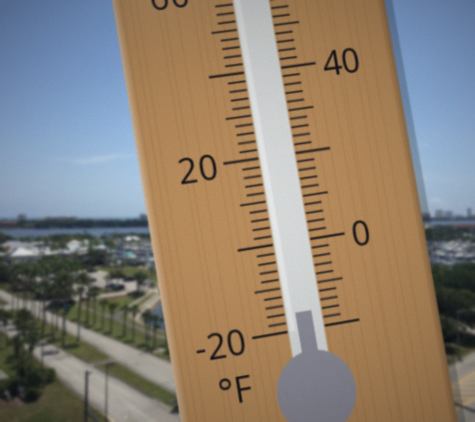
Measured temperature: -16 °F
